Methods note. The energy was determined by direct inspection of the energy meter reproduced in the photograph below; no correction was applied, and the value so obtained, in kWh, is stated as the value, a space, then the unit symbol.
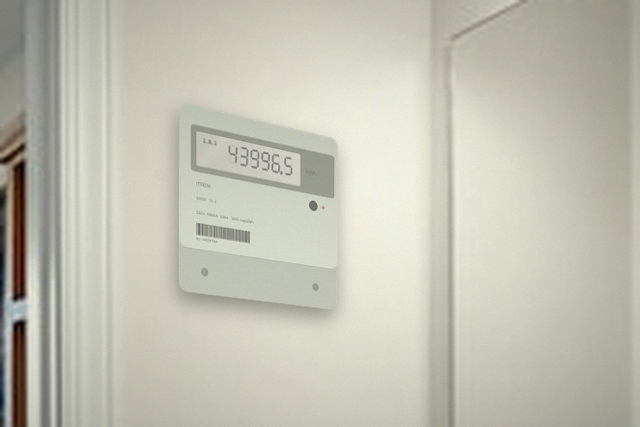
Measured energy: 43996.5 kWh
